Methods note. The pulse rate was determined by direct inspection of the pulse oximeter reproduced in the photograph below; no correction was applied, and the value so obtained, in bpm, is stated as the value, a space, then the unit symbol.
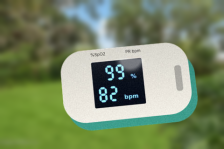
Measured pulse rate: 82 bpm
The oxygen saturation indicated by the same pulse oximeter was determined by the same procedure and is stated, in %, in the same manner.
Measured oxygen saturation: 99 %
